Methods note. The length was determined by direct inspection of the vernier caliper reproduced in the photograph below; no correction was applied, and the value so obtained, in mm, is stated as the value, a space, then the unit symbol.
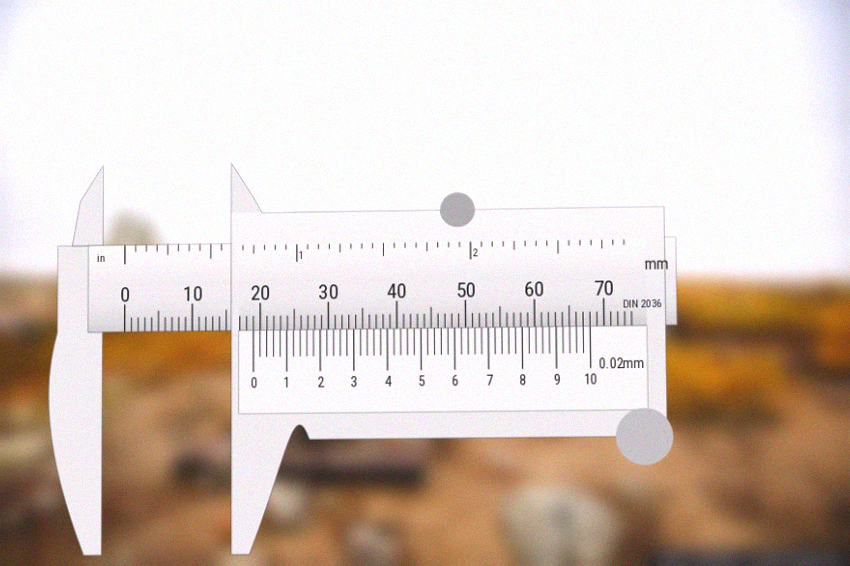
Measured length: 19.0 mm
